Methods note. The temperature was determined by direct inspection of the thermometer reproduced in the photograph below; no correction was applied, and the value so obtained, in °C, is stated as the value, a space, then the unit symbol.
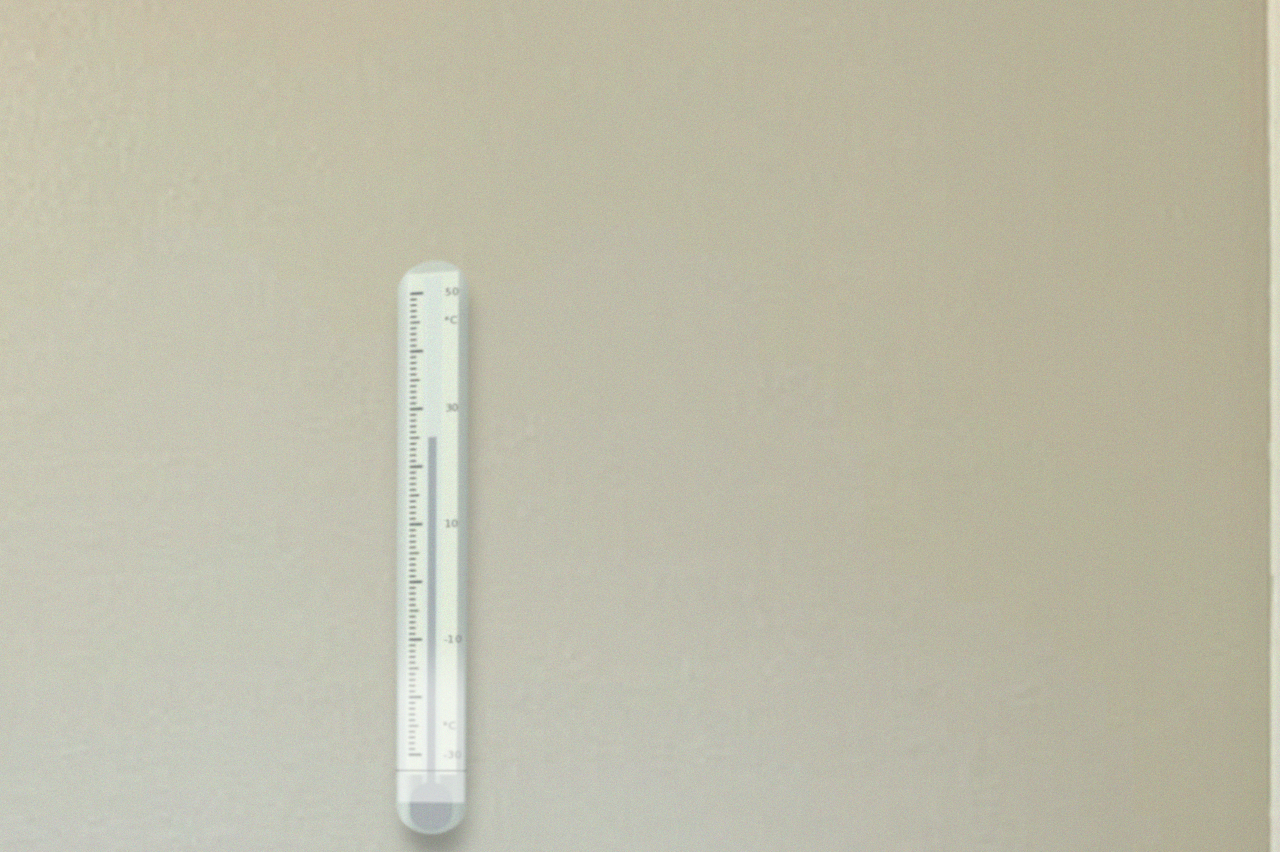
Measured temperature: 25 °C
